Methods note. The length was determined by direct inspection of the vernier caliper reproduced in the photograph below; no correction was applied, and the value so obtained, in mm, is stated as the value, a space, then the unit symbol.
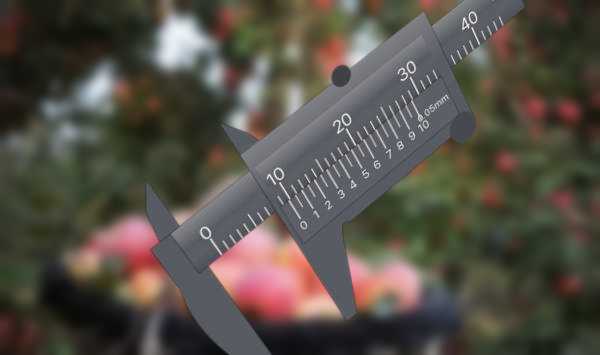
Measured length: 9.8 mm
